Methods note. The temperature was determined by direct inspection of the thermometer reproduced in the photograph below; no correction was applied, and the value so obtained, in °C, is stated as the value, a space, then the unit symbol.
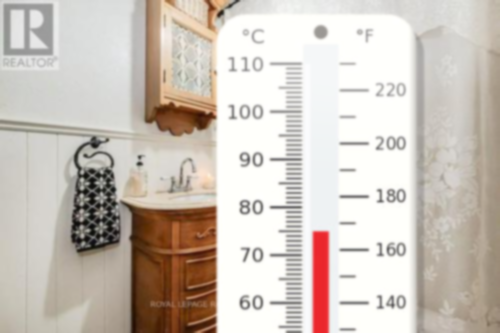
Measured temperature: 75 °C
